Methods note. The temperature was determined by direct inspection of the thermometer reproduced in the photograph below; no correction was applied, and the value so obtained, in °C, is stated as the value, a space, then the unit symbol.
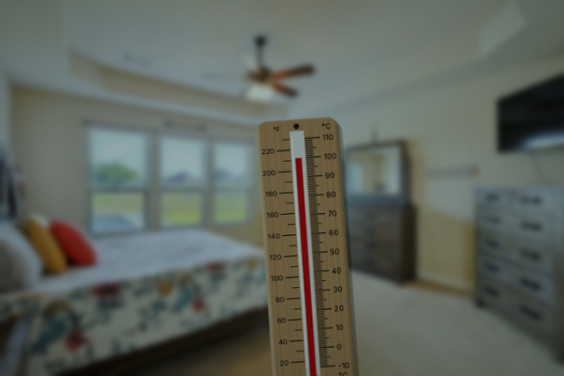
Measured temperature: 100 °C
